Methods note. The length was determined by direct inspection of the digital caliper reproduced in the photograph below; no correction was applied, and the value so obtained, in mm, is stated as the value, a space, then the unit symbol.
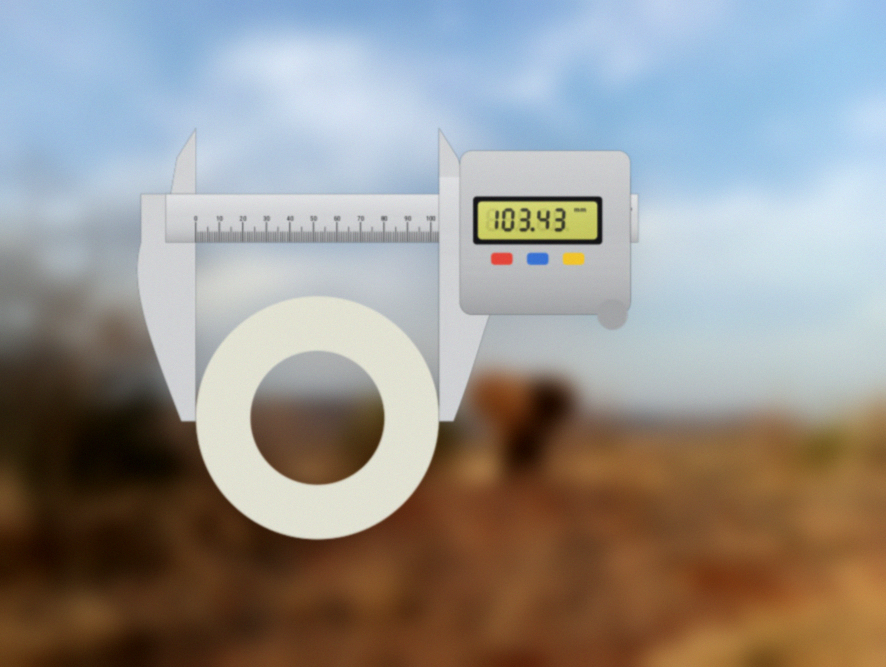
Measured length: 103.43 mm
